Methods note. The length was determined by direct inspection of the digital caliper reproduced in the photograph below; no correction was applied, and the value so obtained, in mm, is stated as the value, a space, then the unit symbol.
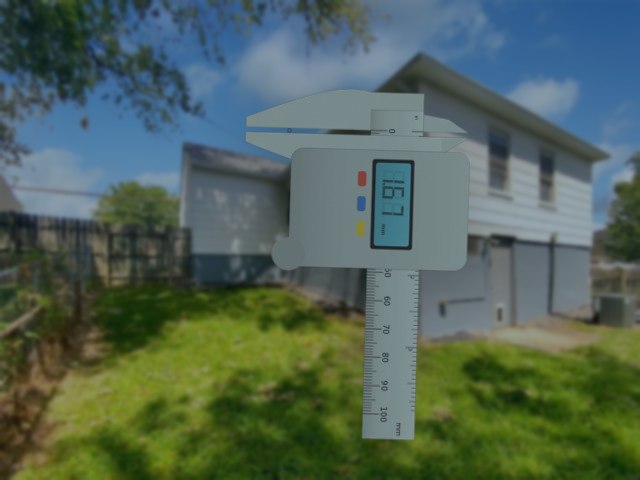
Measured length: 1.67 mm
